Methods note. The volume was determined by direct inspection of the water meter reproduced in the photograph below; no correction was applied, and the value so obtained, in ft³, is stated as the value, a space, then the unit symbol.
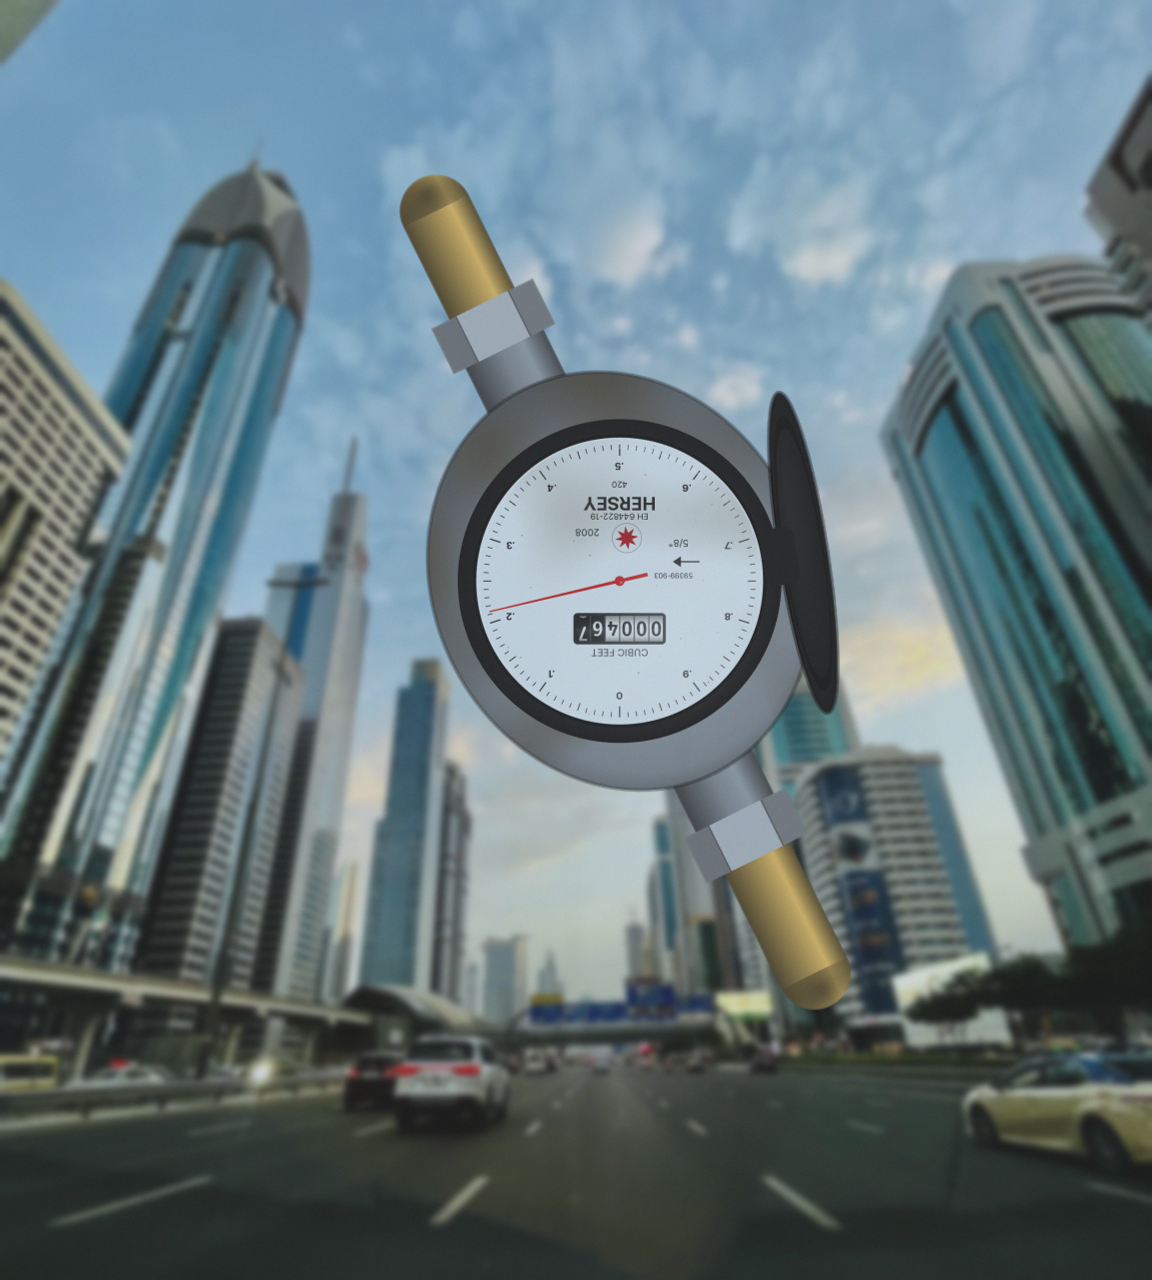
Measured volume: 467.21 ft³
